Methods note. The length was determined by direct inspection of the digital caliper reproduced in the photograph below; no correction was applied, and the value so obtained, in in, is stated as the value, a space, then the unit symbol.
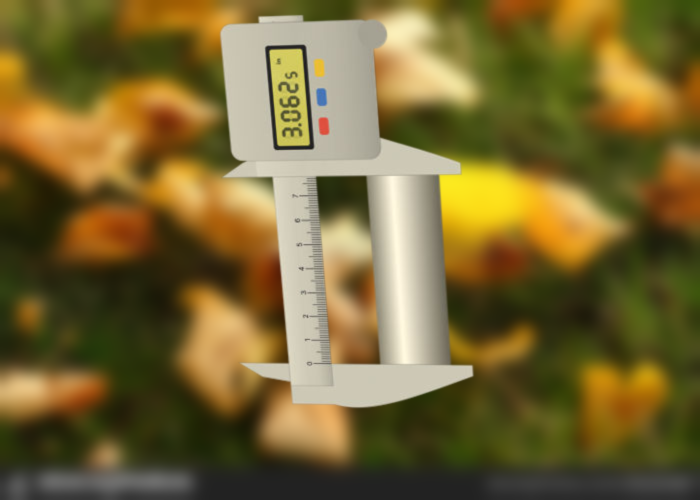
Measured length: 3.0625 in
